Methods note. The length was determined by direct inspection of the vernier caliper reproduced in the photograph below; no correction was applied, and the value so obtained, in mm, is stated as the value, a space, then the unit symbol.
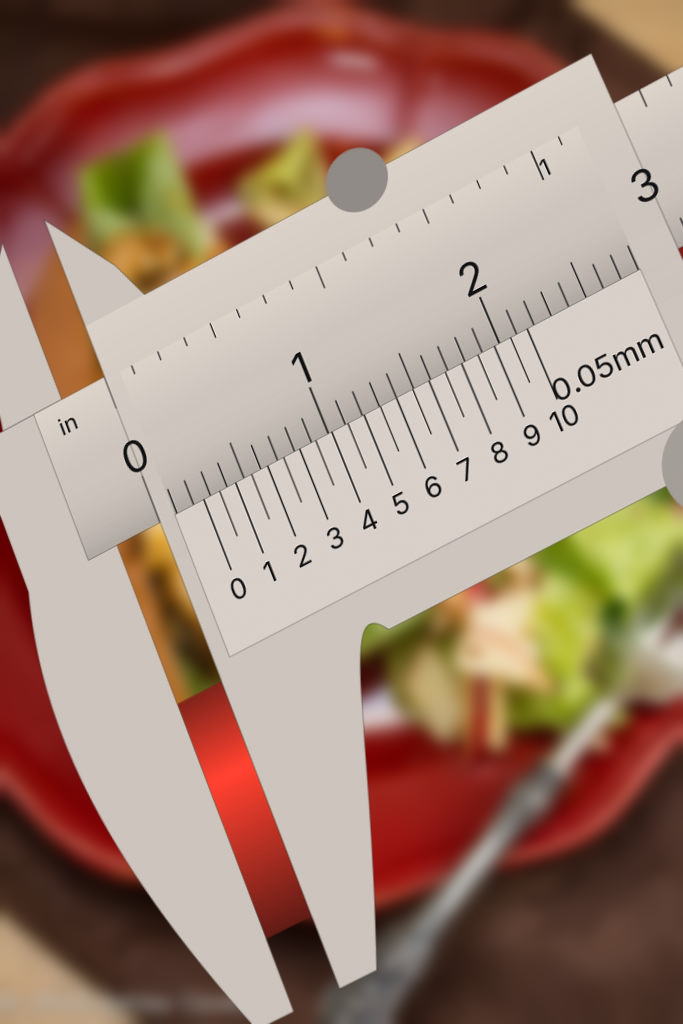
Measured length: 2.6 mm
